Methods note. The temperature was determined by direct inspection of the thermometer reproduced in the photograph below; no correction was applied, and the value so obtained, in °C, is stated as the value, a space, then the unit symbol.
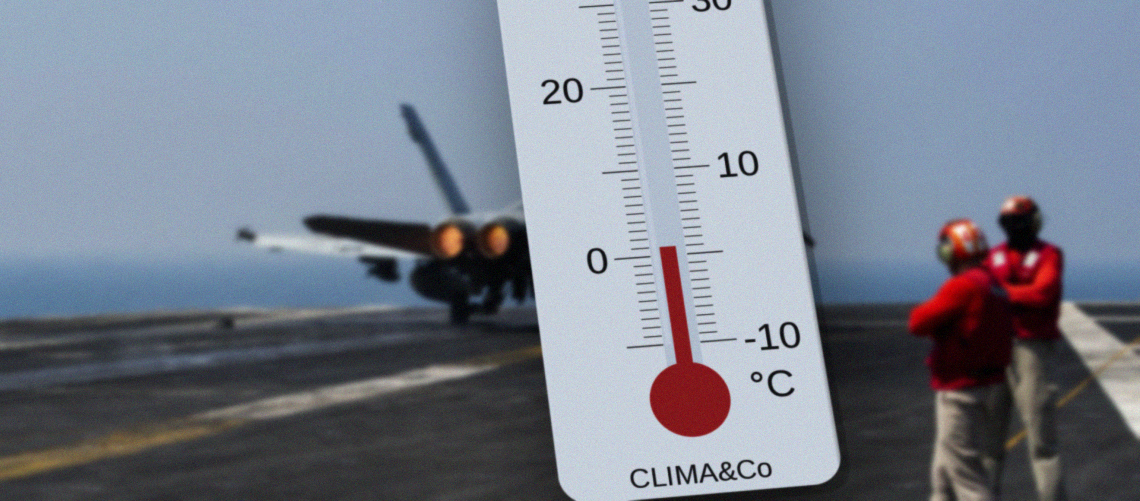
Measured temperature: 1 °C
